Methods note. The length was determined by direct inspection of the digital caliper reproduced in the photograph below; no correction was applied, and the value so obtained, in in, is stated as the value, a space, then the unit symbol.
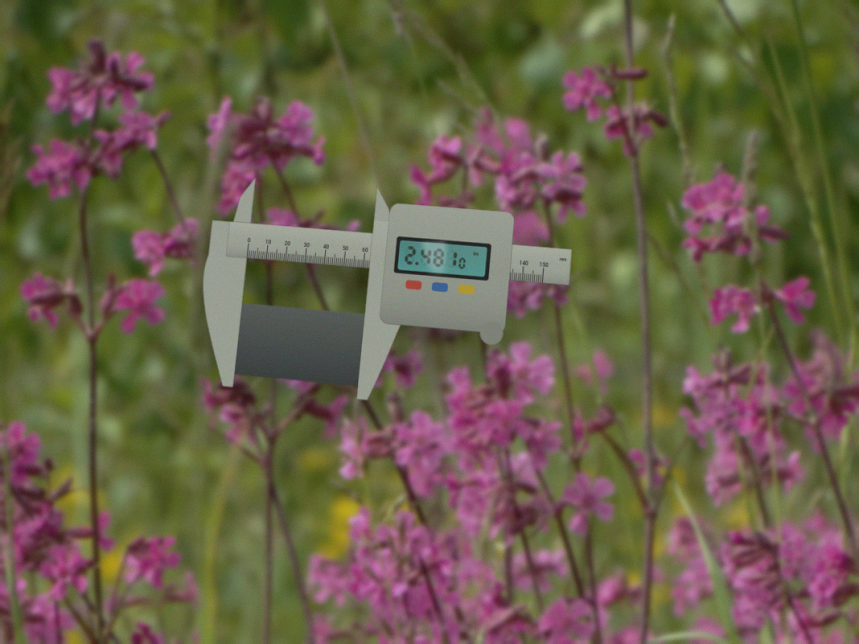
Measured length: 2.4810 in
